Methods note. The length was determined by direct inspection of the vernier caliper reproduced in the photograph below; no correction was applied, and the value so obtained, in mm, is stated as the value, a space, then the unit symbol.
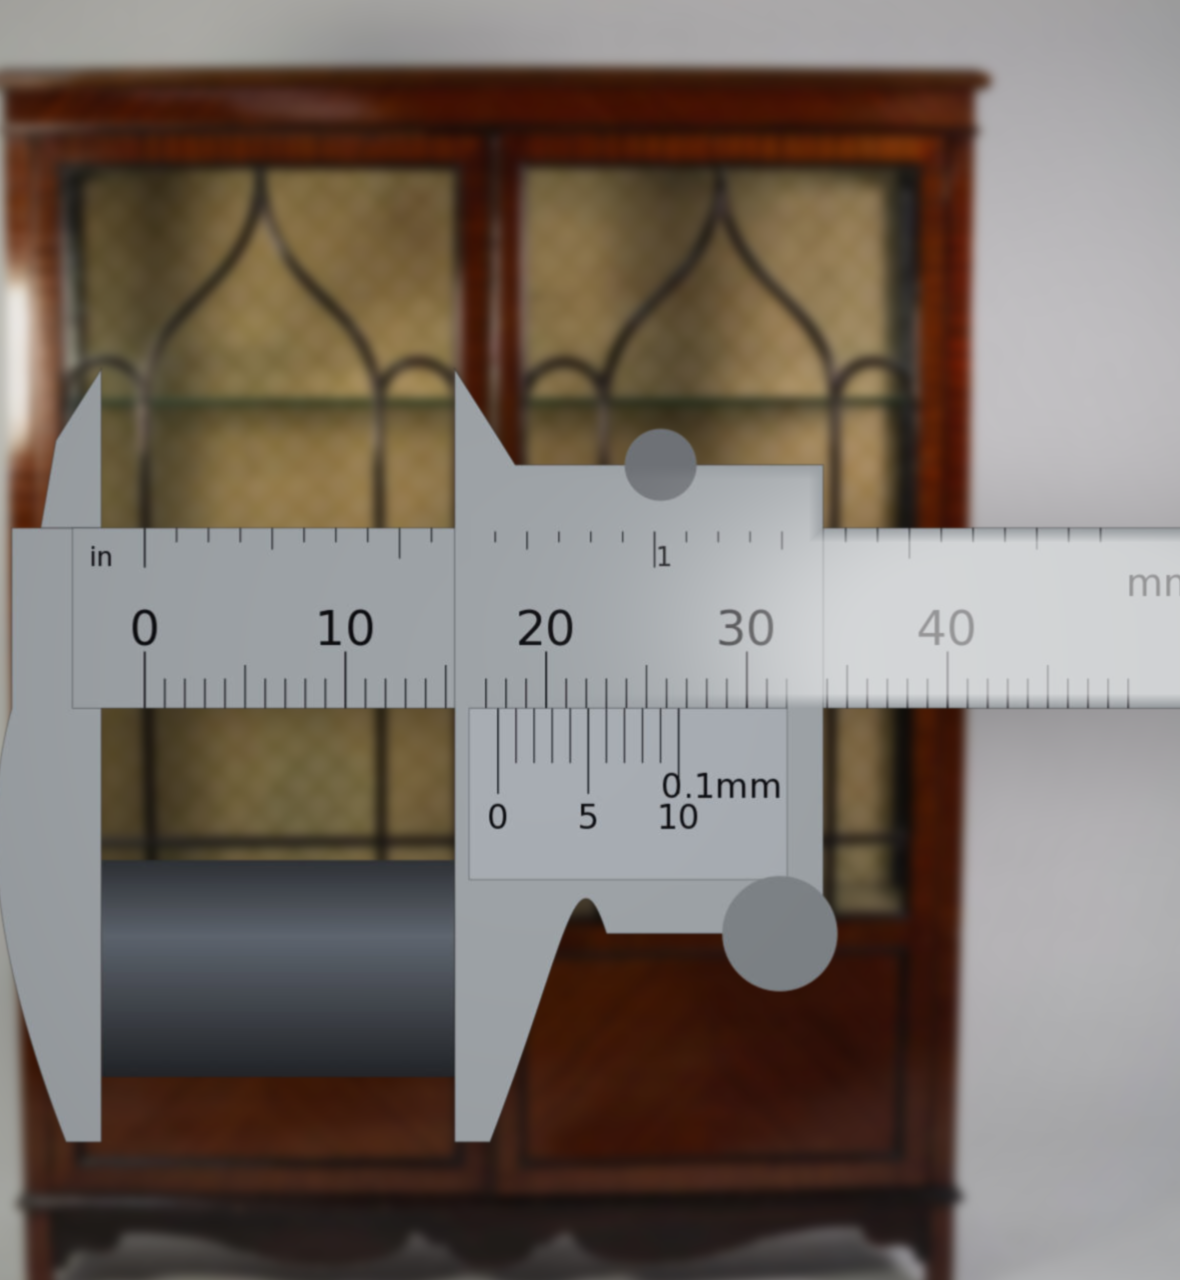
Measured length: 17.6 mm
